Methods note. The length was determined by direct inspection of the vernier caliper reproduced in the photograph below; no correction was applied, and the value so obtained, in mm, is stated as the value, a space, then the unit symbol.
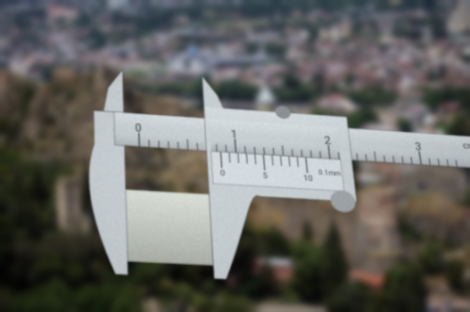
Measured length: 8.4 mm
